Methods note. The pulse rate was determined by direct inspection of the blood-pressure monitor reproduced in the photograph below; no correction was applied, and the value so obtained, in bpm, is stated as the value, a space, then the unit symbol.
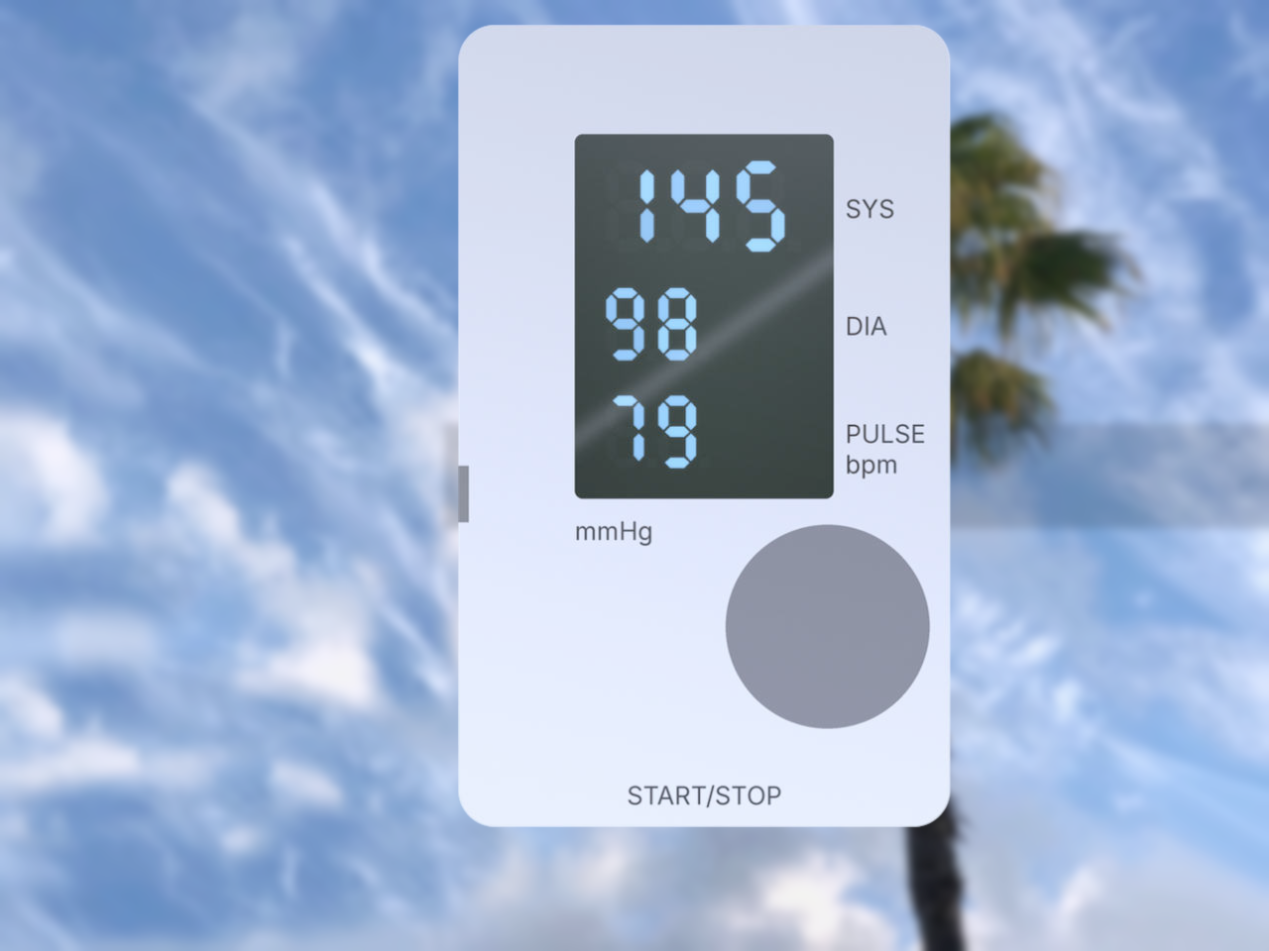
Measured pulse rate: 79 bpm
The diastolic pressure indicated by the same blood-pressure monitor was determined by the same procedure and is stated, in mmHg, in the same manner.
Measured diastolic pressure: 98 mmHg
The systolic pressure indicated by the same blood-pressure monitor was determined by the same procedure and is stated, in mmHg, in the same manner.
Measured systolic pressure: 145 mmHg
